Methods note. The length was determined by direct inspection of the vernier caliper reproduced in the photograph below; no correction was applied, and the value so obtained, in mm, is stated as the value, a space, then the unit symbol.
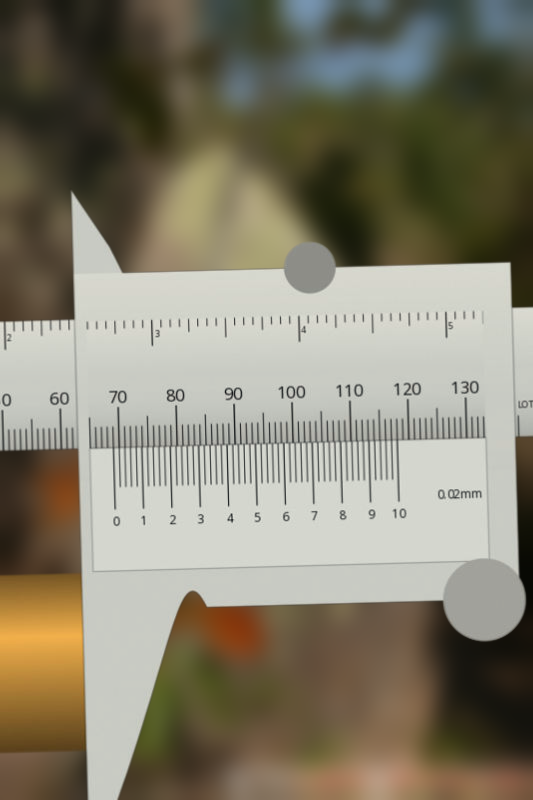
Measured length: 69.0 mm
